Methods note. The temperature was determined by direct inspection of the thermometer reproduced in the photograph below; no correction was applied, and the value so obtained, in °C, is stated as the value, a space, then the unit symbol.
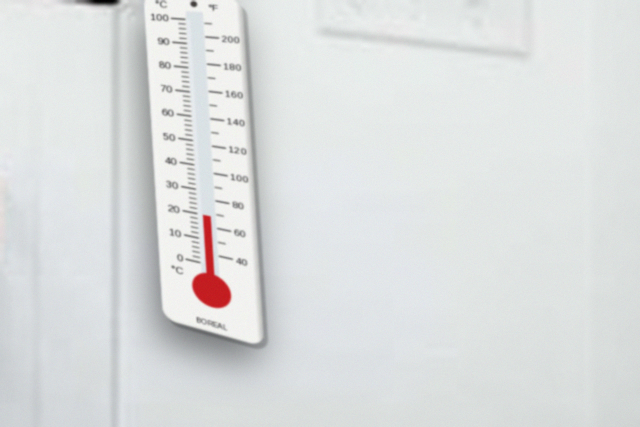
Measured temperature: 20 °C
